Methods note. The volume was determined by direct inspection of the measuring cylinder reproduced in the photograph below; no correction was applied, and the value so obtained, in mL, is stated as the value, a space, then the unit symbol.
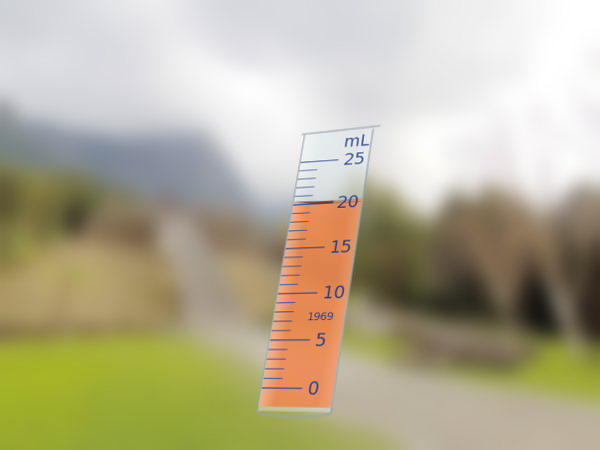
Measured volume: 20 mL
